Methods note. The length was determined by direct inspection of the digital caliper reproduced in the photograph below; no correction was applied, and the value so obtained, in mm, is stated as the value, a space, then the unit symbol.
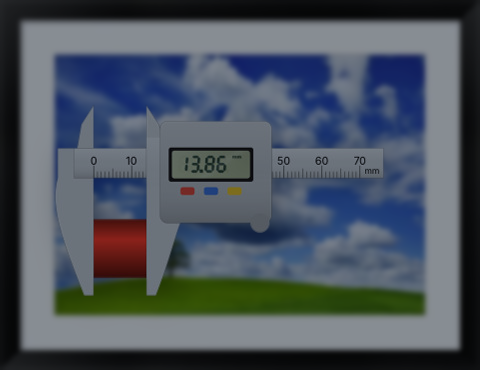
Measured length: 13.86 mm
